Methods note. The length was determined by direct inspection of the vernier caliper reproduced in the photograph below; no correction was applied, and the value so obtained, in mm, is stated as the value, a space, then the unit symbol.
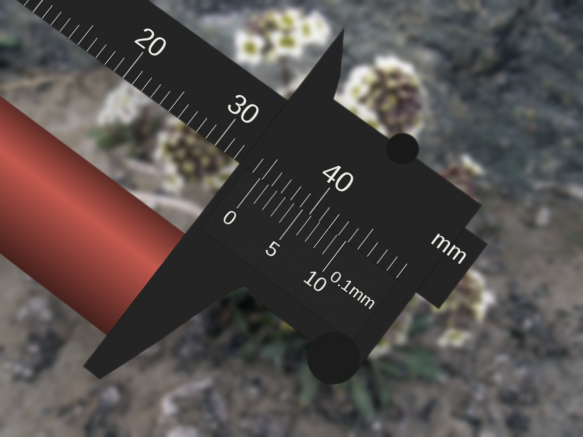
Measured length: 34.8 mm
